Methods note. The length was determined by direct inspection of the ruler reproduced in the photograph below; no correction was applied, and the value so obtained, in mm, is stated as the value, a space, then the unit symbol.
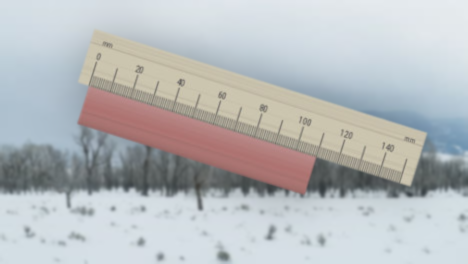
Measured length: 110 mm
